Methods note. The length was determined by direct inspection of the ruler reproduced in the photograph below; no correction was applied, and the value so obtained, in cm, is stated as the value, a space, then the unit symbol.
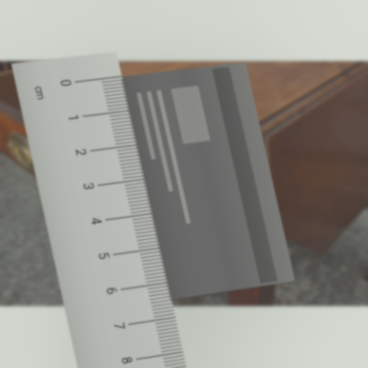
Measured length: 6.5 cm
